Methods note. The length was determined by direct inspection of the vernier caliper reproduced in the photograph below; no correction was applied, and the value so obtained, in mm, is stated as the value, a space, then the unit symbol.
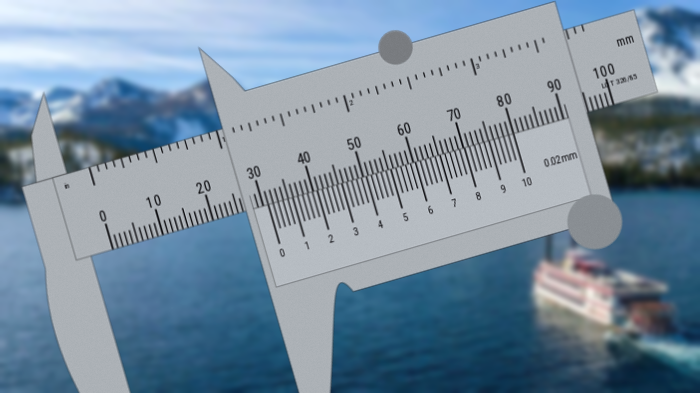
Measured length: 31.0 mm
